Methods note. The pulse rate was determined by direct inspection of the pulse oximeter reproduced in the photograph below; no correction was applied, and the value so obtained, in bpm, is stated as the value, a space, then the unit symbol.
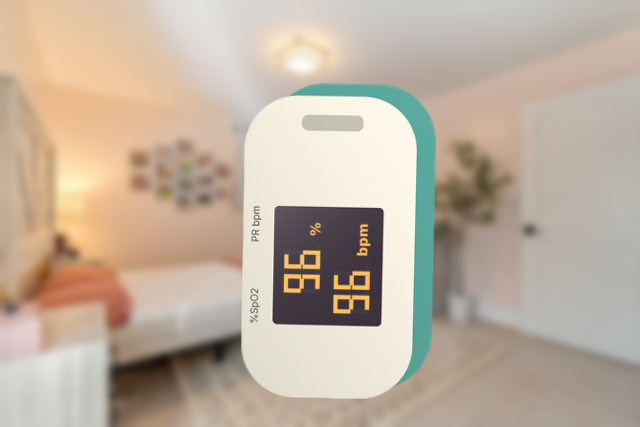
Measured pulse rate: 96 bpm
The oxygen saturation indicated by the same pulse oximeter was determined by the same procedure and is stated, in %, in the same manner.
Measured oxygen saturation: 96 %
